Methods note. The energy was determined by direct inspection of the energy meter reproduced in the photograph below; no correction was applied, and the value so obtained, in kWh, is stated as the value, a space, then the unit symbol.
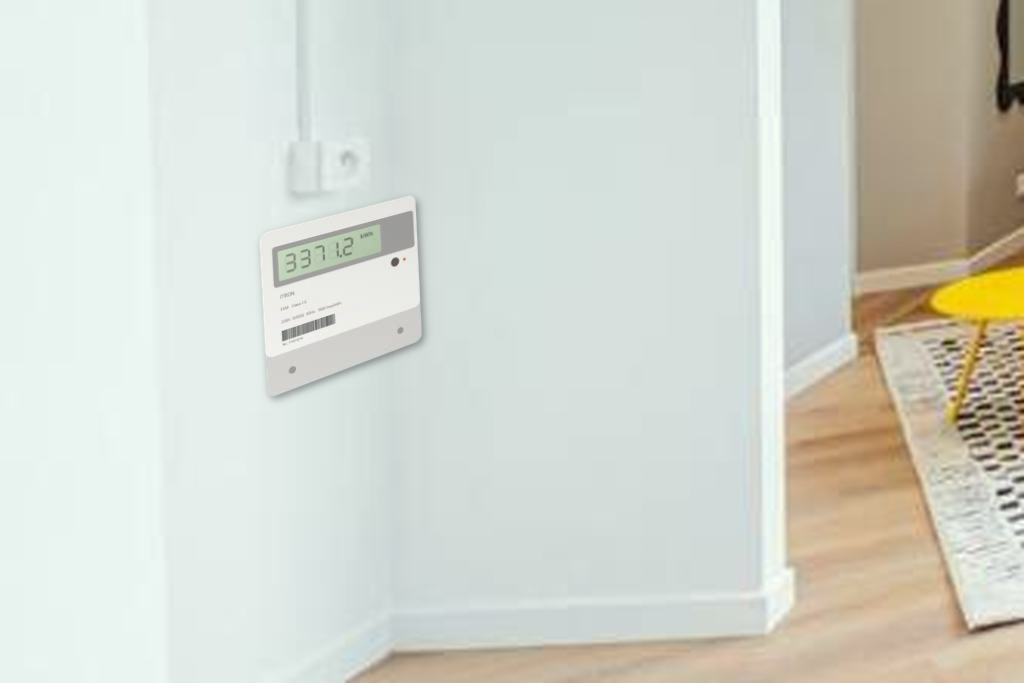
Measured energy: 3371.2 kWh
